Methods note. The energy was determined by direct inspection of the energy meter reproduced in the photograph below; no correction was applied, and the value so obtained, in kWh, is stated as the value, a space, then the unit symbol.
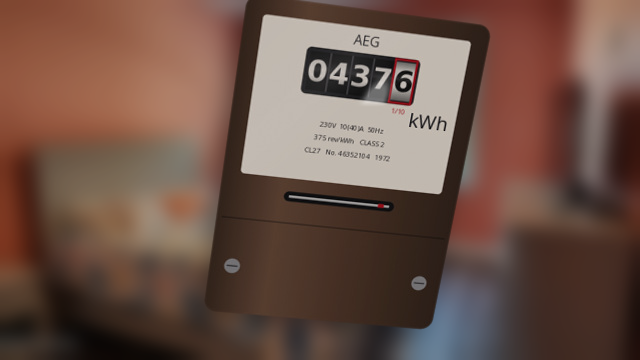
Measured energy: 437.6 kWh
